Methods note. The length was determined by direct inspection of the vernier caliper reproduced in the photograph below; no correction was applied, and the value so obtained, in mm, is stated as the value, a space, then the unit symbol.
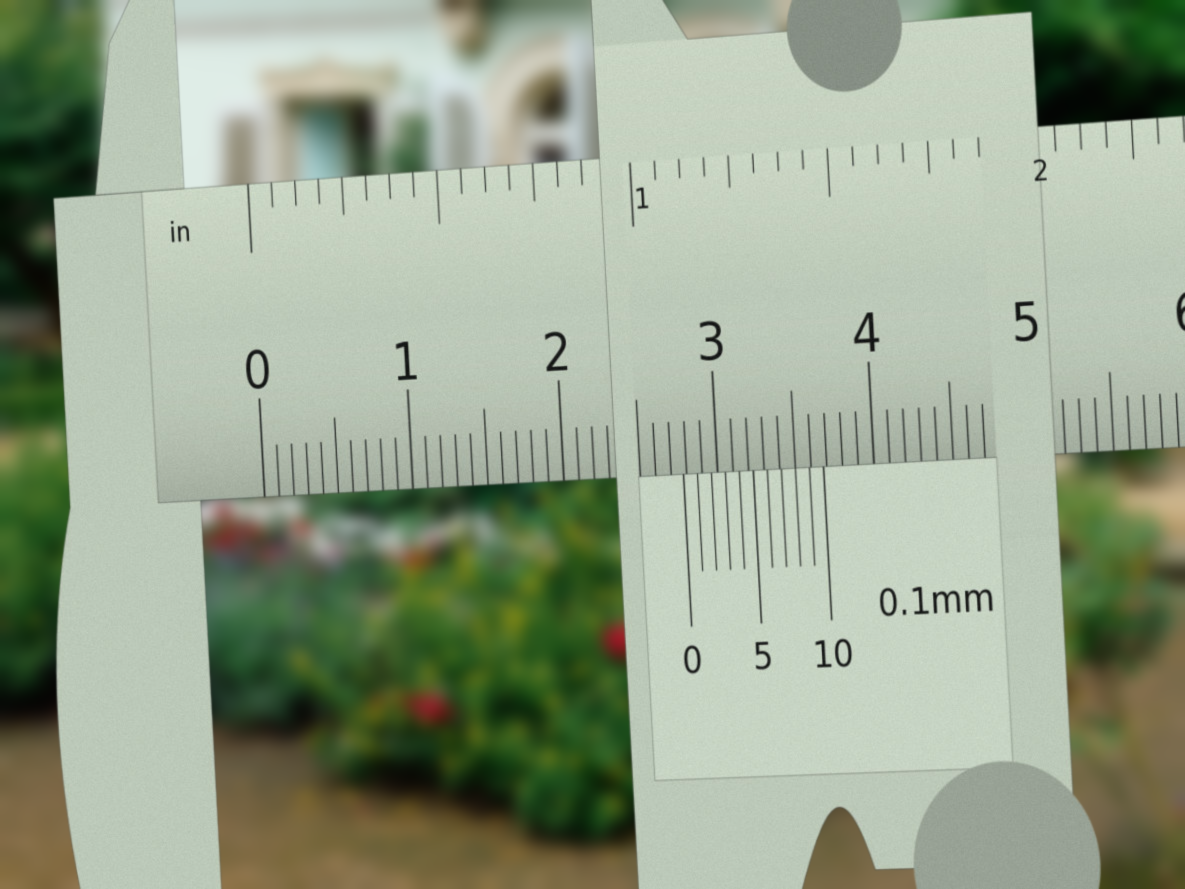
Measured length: 27.8 mm
